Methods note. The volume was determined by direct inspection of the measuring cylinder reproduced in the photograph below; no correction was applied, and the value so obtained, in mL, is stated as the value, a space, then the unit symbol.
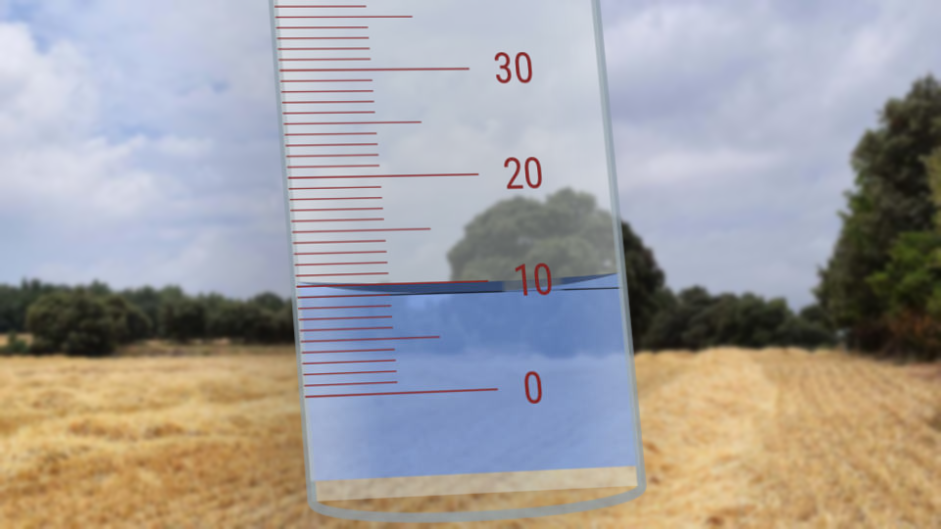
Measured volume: 9 mL
